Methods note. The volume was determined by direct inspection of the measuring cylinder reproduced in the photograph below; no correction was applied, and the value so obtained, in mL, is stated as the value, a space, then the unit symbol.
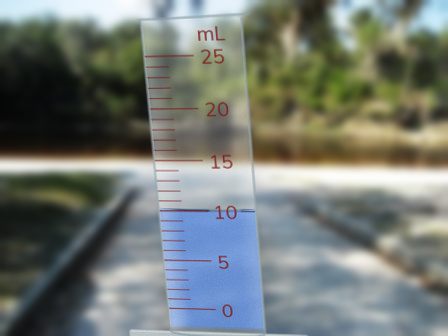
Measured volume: 10 mL
